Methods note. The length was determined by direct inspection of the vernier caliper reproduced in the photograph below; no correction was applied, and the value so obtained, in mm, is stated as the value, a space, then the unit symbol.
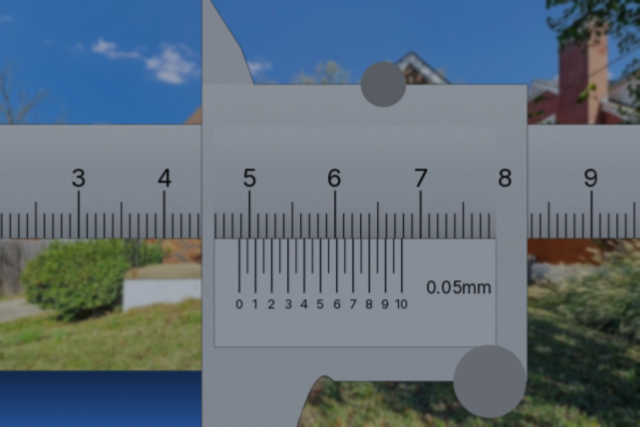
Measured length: 48.8 mm
